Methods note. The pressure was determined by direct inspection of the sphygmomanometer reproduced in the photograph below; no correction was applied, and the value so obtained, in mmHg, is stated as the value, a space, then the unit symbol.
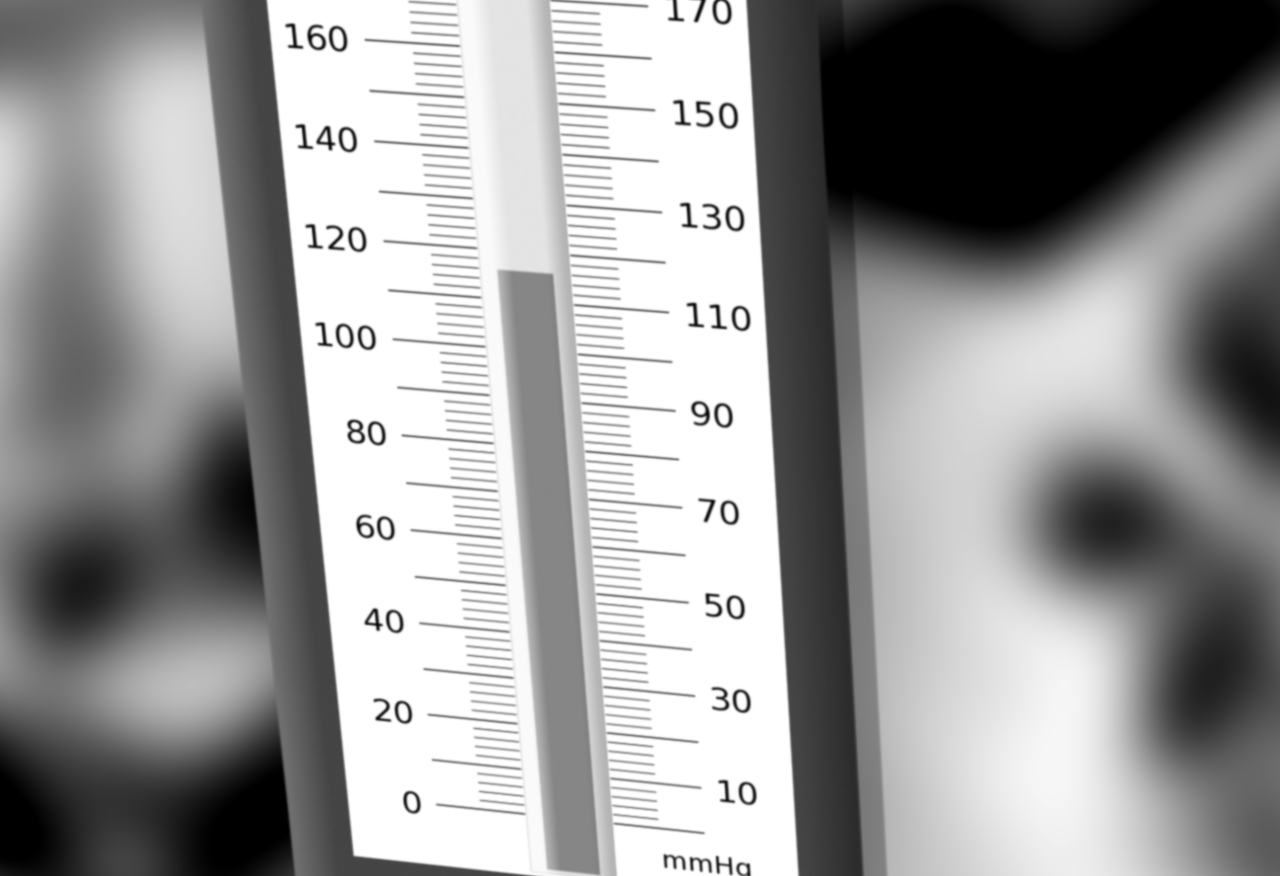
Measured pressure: 116 mmHg
